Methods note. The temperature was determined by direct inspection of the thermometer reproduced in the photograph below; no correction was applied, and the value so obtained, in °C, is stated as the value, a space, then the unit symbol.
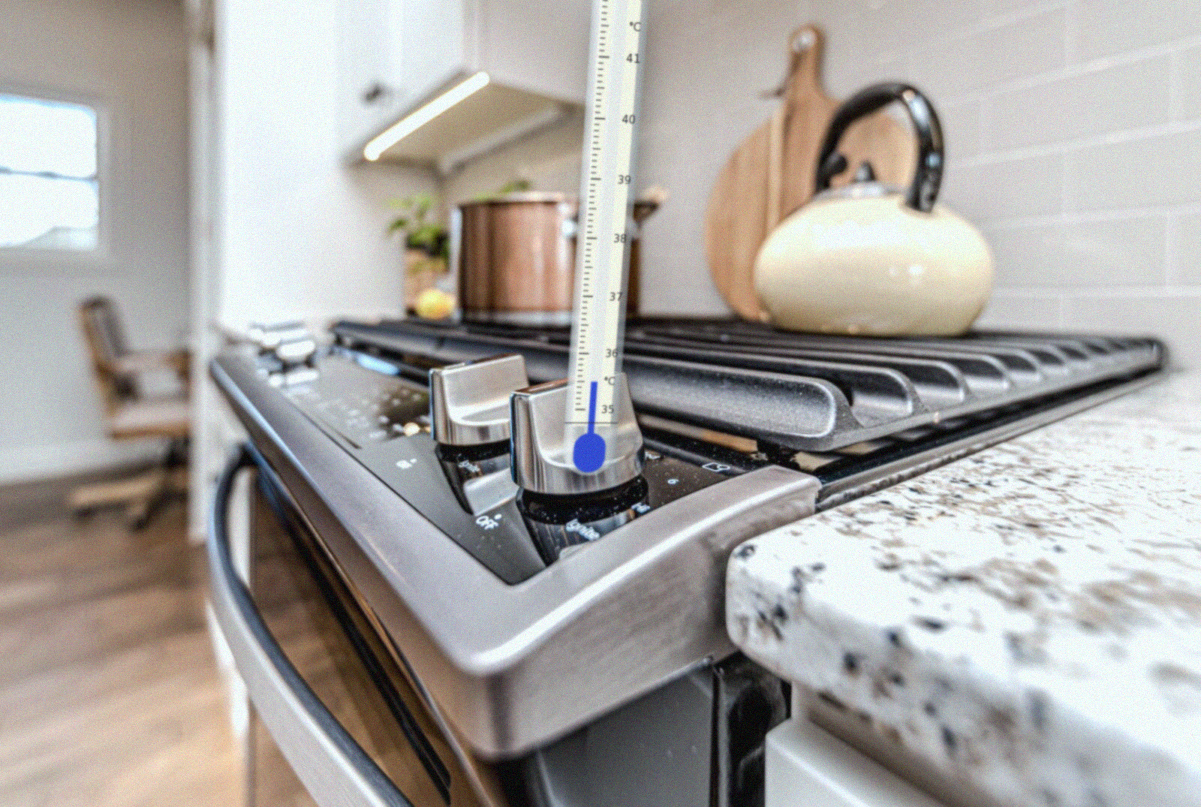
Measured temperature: 35.5 °C
